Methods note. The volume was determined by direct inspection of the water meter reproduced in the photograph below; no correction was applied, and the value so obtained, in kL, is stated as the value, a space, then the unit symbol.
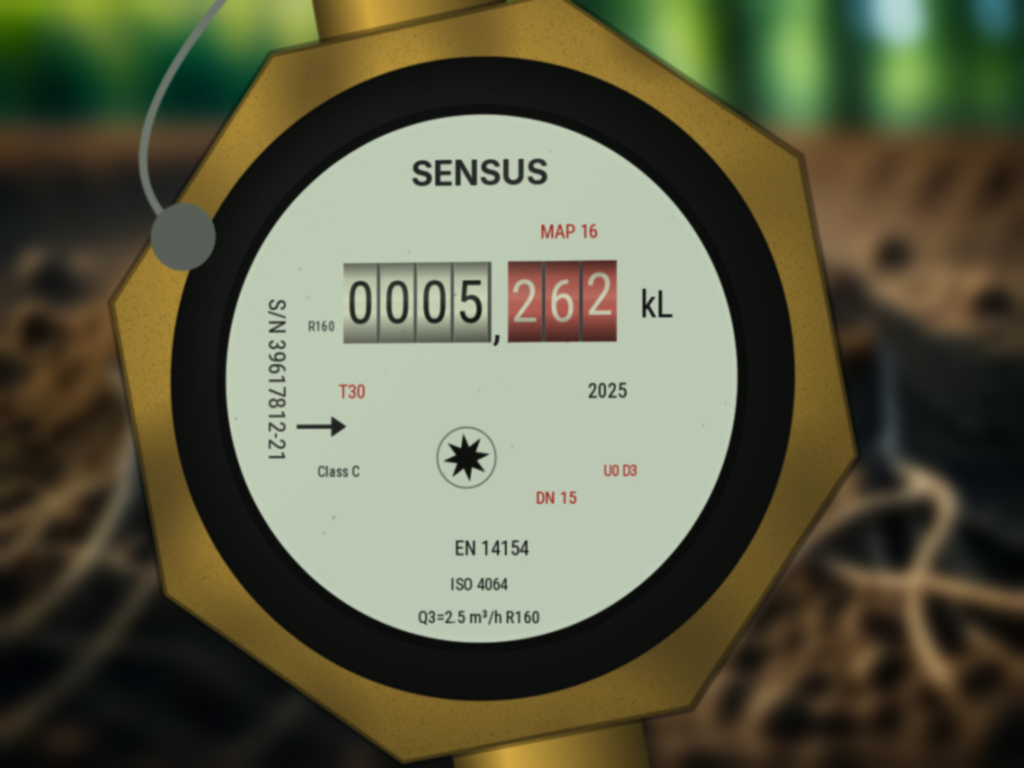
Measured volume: 5.262 kL
